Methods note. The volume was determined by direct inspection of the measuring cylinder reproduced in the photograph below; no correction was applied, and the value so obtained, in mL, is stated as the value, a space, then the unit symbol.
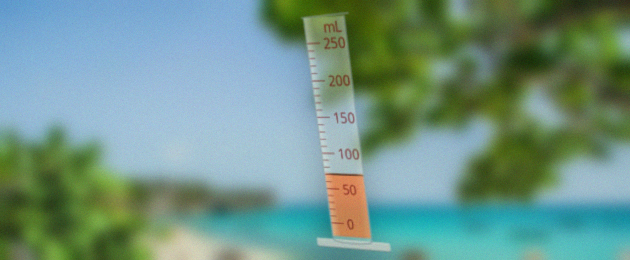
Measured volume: 70 mL
